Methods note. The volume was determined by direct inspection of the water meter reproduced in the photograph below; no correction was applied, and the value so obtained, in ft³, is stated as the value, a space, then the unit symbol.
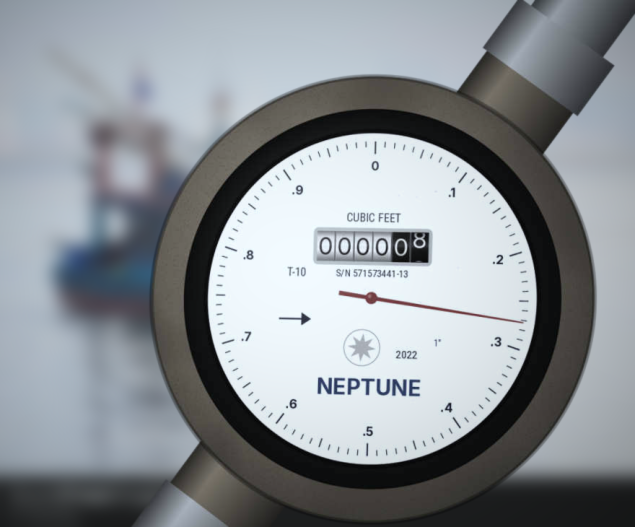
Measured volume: 8.27 ft³
